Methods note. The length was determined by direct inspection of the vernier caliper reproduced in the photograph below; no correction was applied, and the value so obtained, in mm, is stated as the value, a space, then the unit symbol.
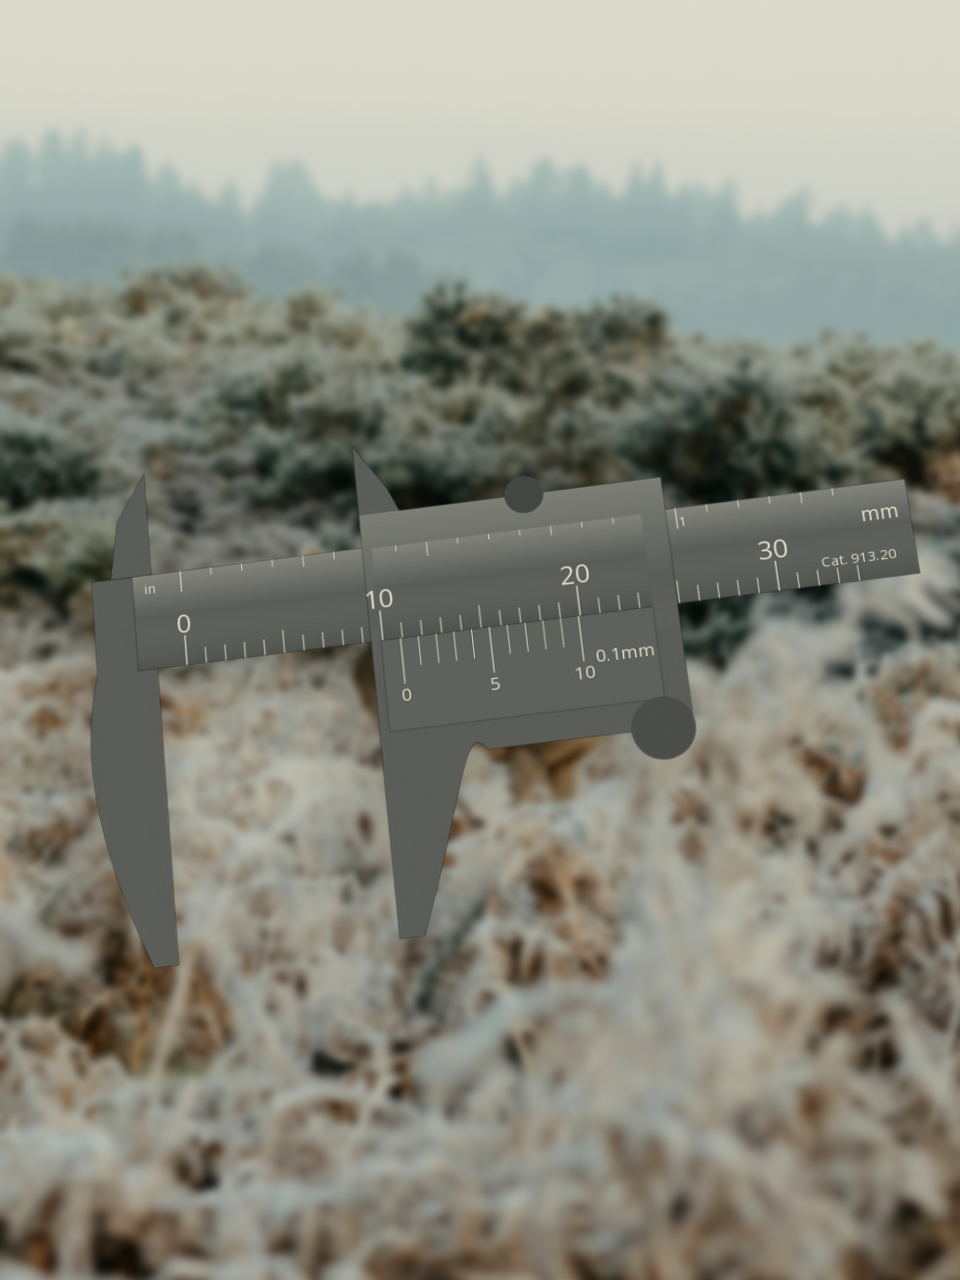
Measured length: 10.9 mm
